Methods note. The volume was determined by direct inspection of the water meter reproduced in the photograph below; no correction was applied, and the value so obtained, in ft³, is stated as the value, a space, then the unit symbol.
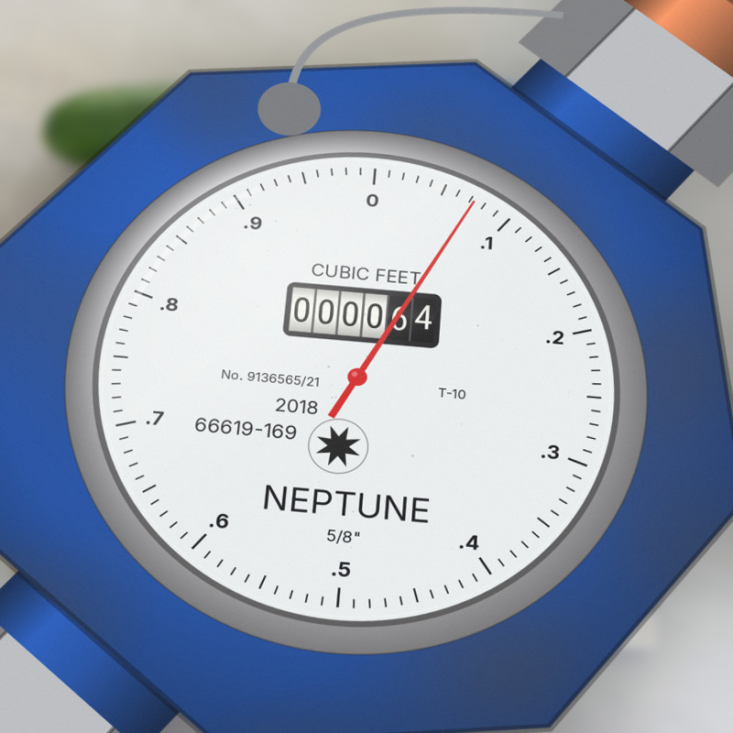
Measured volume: 64.07 ft³
